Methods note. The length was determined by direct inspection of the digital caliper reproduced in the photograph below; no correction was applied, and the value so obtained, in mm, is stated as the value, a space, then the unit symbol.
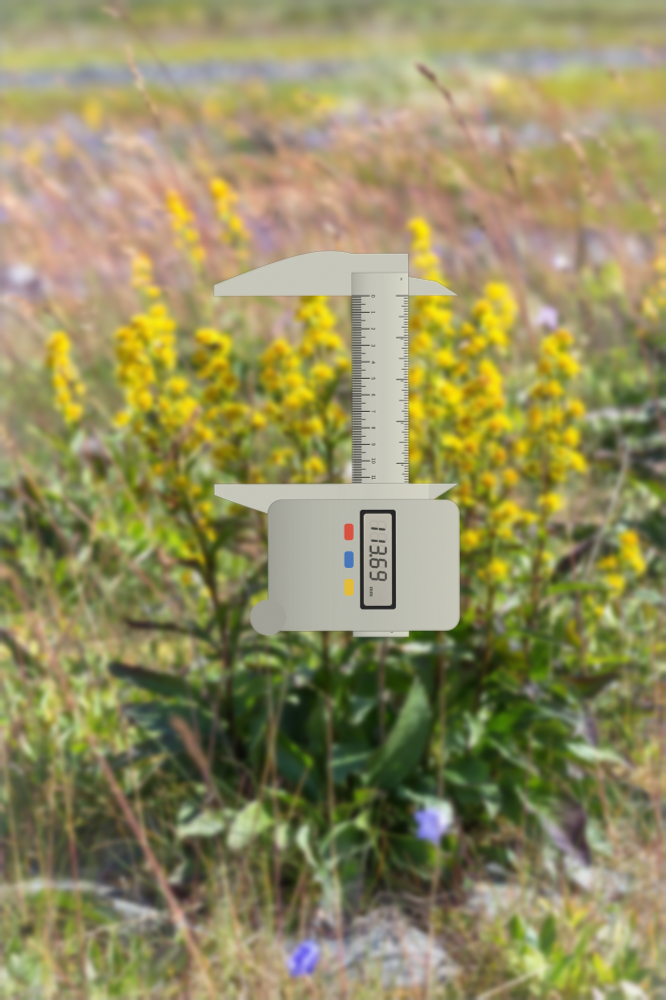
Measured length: 113.69 mm
